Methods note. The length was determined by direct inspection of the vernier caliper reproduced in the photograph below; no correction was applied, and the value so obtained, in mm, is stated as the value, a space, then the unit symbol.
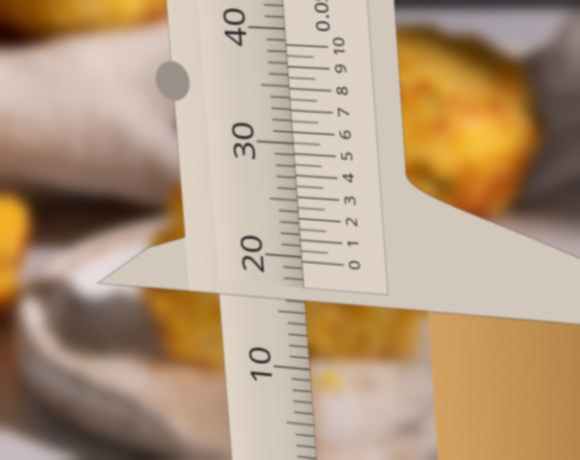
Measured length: 19.6 mm
